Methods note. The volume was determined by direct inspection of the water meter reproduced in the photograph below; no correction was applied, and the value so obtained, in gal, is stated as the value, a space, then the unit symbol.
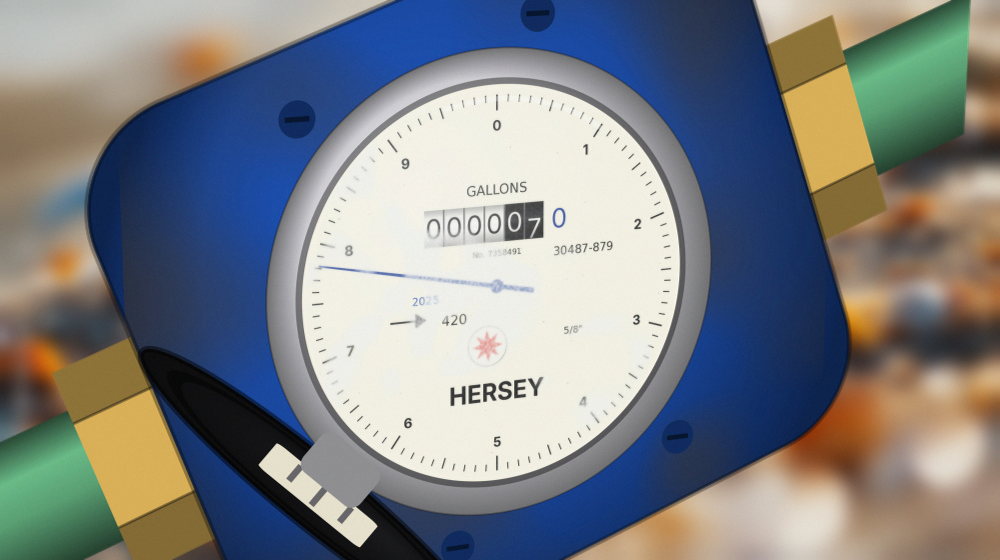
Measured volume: 67.8 gal
